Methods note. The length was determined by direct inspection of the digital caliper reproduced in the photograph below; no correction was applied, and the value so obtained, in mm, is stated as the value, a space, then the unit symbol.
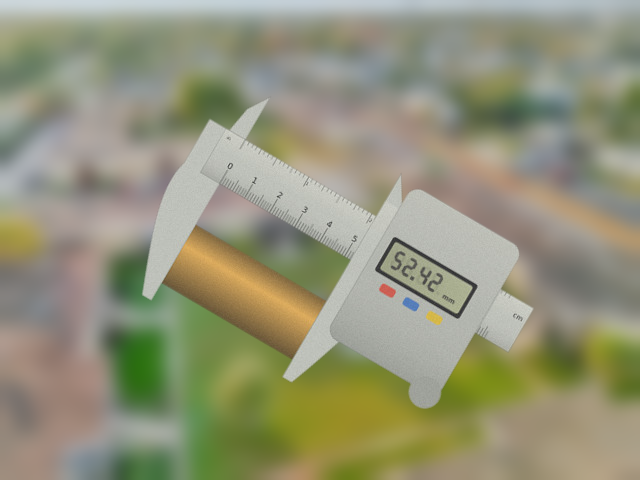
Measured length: 52.42 mm
